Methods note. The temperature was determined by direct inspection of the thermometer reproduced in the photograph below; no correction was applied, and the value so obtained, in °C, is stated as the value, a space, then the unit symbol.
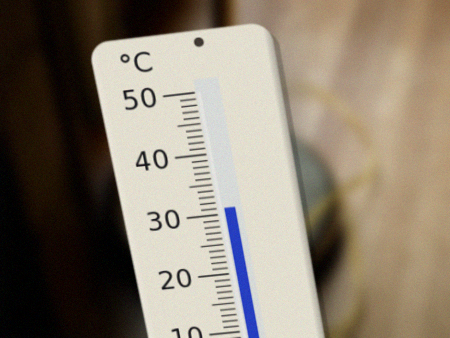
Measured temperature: 31 °C
